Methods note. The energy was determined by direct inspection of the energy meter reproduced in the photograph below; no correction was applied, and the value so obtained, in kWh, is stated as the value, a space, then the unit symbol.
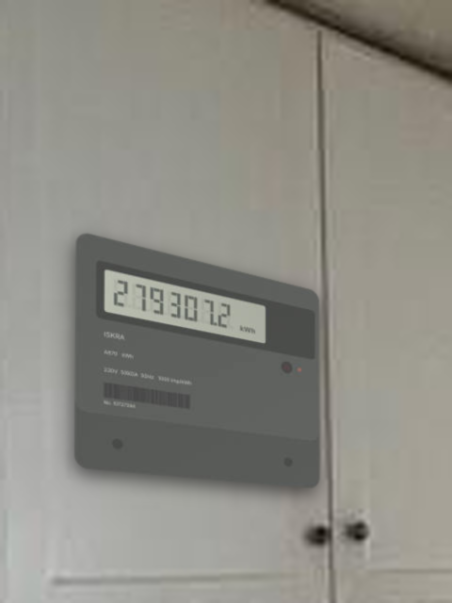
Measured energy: 279307.2 kWh
